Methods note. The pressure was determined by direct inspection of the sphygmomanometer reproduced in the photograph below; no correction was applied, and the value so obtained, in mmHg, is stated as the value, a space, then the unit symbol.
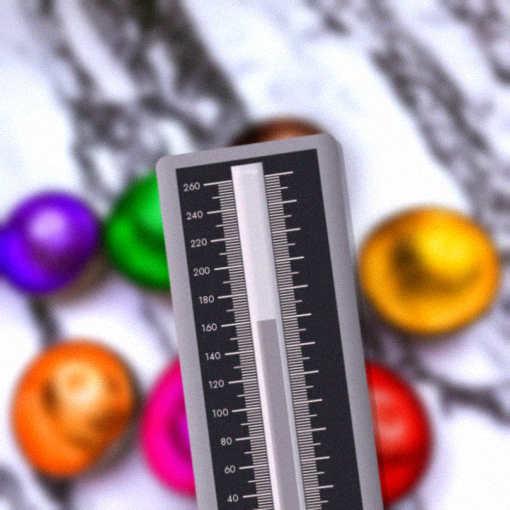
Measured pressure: 160 mmHg
